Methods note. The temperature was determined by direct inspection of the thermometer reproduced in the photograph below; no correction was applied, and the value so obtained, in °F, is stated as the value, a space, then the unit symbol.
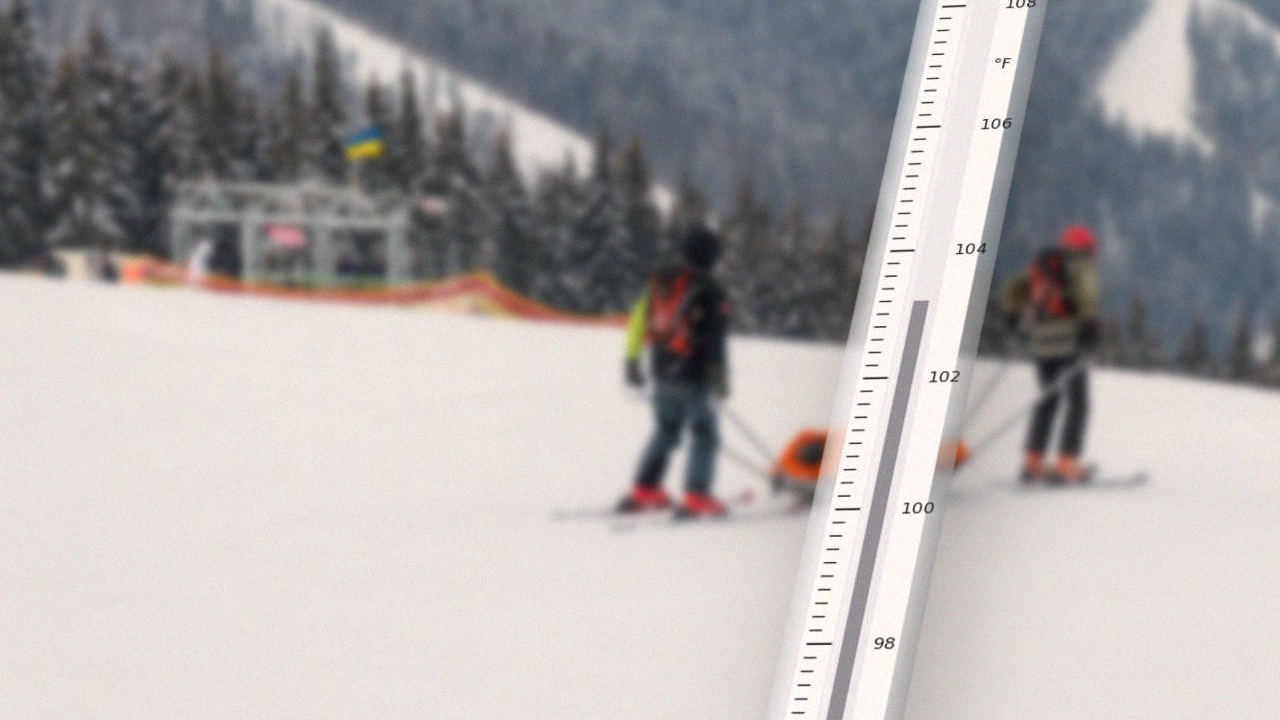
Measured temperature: 103.2 °F
